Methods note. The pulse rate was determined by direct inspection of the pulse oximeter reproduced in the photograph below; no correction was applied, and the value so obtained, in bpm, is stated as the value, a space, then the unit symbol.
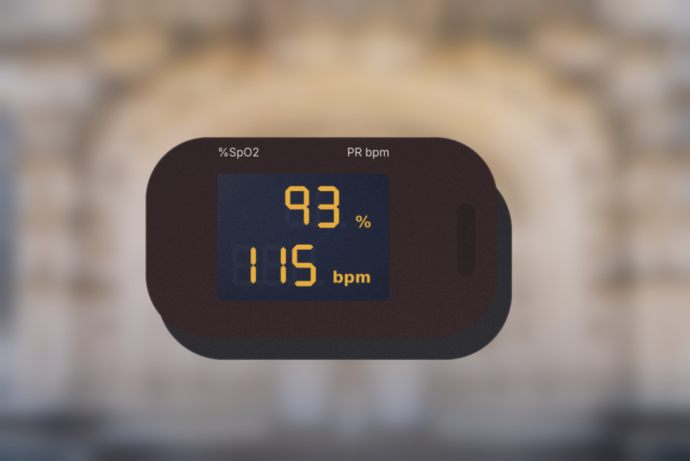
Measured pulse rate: 115 bpm
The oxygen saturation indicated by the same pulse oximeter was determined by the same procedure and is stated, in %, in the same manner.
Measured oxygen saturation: 93 %
